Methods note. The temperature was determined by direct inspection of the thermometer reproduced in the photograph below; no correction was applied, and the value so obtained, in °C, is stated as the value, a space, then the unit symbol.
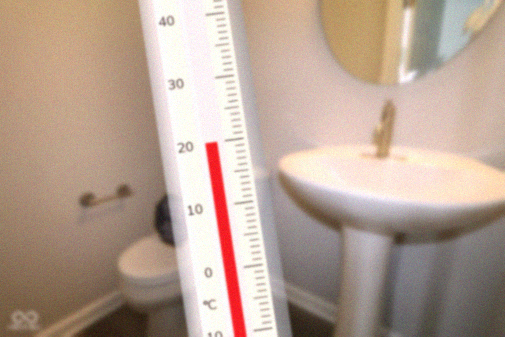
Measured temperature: 20 °C
